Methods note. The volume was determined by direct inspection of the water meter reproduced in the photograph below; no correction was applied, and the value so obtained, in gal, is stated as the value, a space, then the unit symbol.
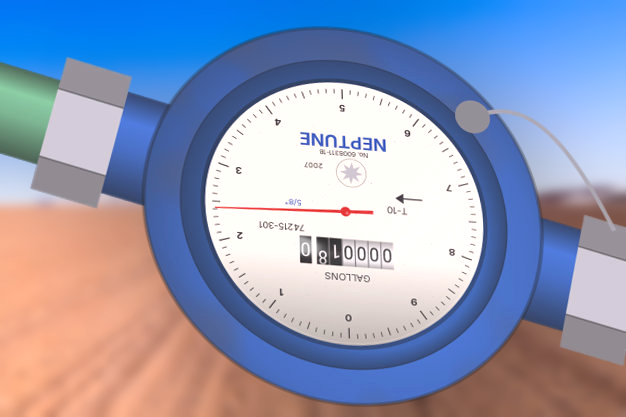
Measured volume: 182.4 gal
